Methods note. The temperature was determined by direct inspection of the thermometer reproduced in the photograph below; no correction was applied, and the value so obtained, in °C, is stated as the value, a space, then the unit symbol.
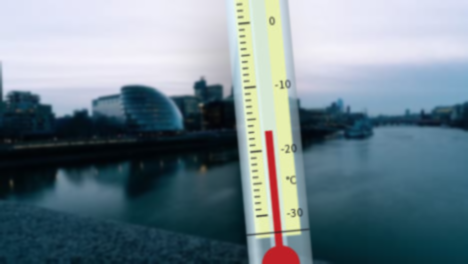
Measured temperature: -17 °C
